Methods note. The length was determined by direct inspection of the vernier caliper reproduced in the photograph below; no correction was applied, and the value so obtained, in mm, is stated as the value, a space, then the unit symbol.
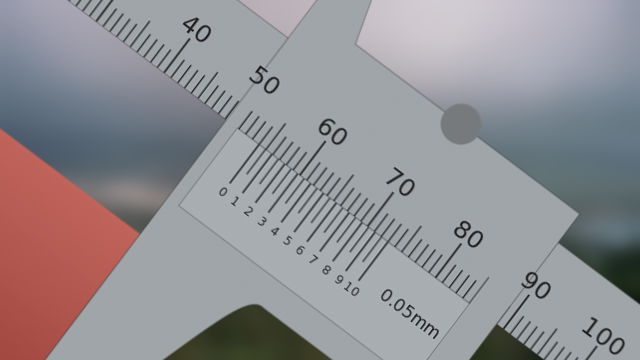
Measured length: 54.0 mm
